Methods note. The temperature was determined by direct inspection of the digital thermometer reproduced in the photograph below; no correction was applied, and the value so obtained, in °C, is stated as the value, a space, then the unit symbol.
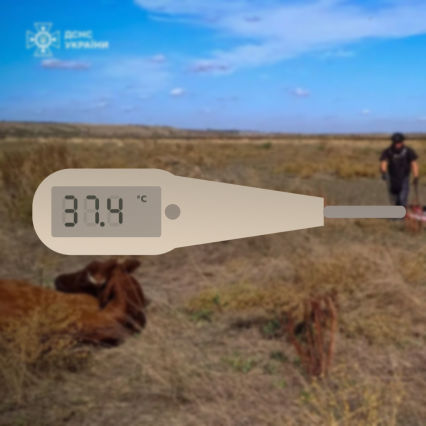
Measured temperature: 37.4 °C
